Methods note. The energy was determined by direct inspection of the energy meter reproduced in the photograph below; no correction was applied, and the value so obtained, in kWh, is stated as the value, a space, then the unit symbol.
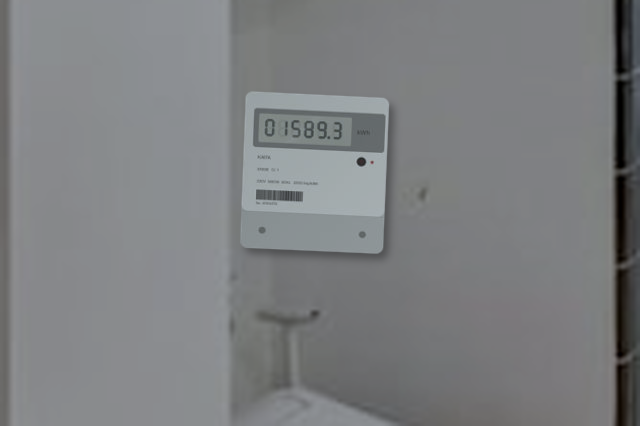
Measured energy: 1589.3 kWh
